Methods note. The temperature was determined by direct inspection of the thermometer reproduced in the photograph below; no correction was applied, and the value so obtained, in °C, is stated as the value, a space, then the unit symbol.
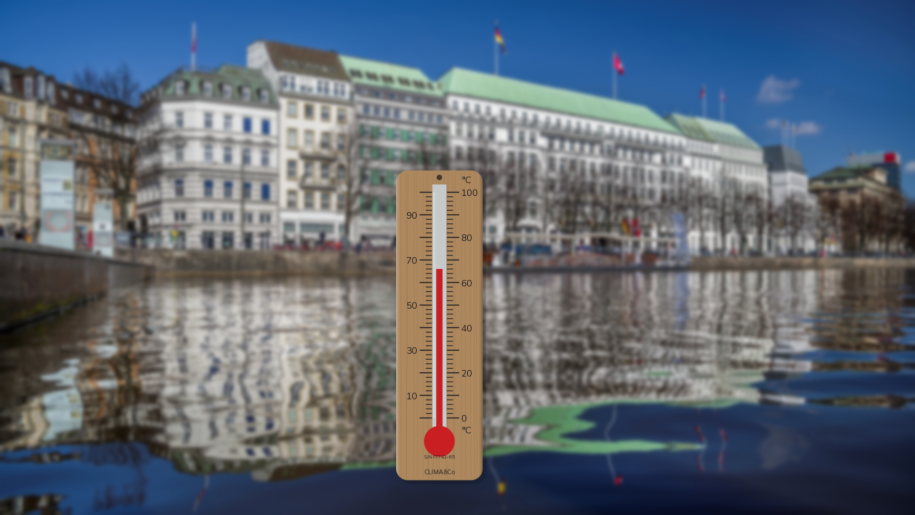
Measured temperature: 66 °C
